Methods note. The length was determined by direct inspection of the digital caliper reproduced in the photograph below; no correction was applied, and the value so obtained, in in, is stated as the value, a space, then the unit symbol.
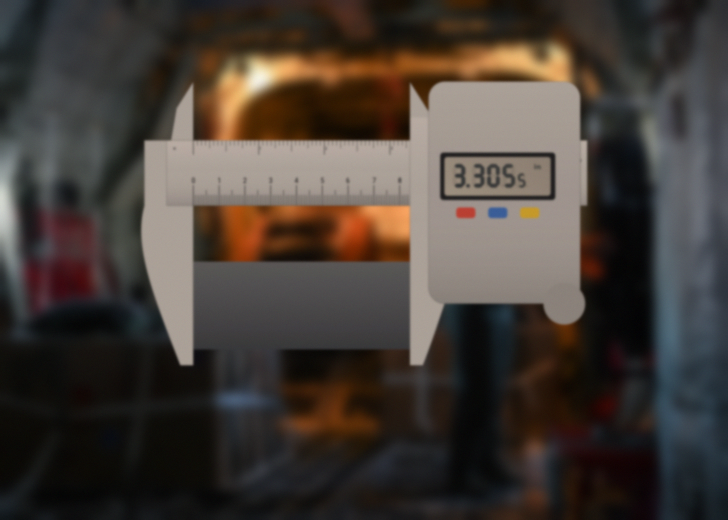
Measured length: 3.3055 in
